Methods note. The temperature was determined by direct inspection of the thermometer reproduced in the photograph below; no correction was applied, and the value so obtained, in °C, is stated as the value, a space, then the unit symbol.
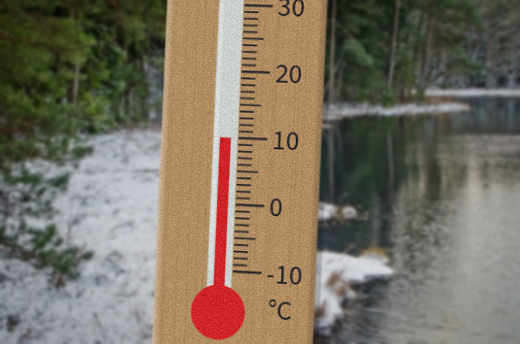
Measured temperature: 10 °C
